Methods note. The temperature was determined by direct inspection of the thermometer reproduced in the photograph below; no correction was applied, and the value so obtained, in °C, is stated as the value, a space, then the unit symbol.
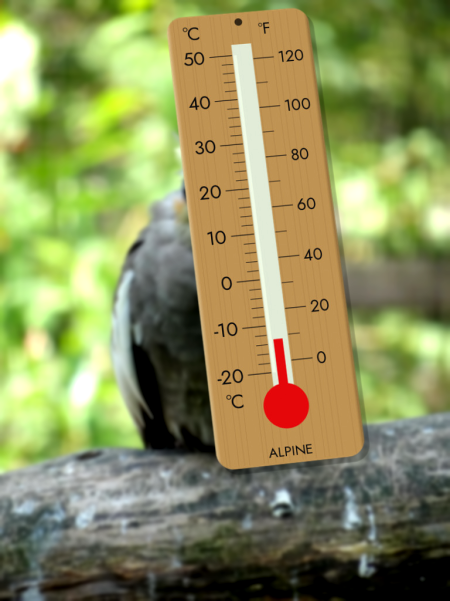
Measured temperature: -13 °C
